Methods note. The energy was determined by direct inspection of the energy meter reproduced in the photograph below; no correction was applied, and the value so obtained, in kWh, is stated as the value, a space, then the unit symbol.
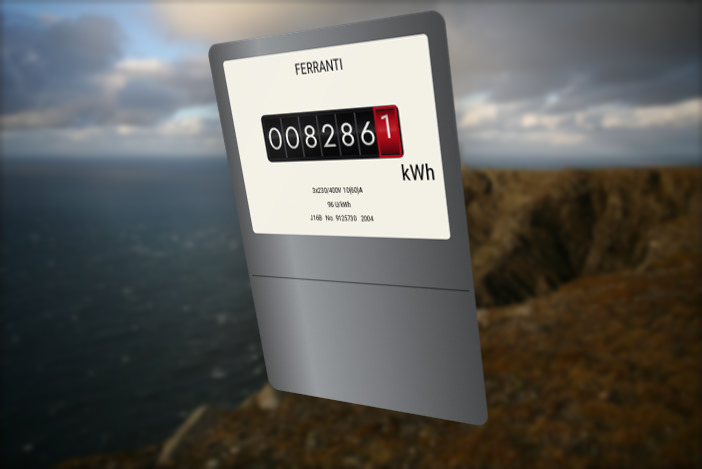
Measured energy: 8286.1 kWh
